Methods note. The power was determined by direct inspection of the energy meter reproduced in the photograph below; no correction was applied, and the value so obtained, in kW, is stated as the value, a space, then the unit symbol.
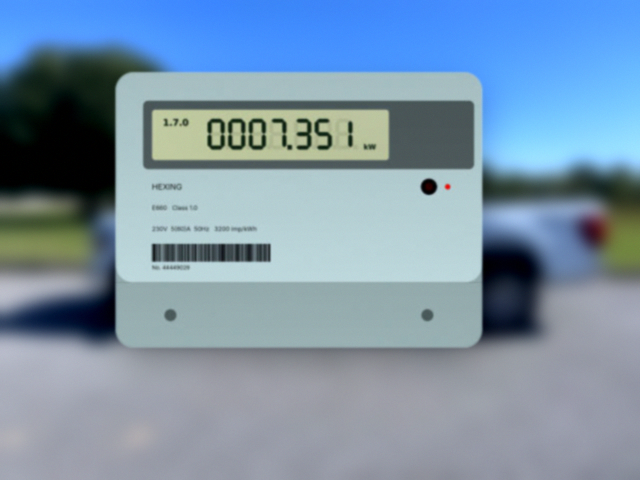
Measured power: 7.351 kW
